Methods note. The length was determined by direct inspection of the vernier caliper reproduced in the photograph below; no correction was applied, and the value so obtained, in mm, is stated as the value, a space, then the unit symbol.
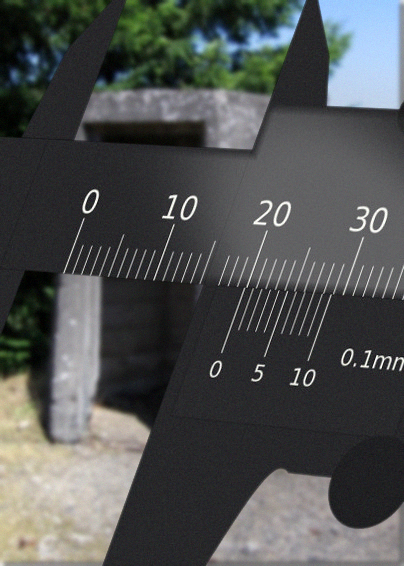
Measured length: 19.8 mm
